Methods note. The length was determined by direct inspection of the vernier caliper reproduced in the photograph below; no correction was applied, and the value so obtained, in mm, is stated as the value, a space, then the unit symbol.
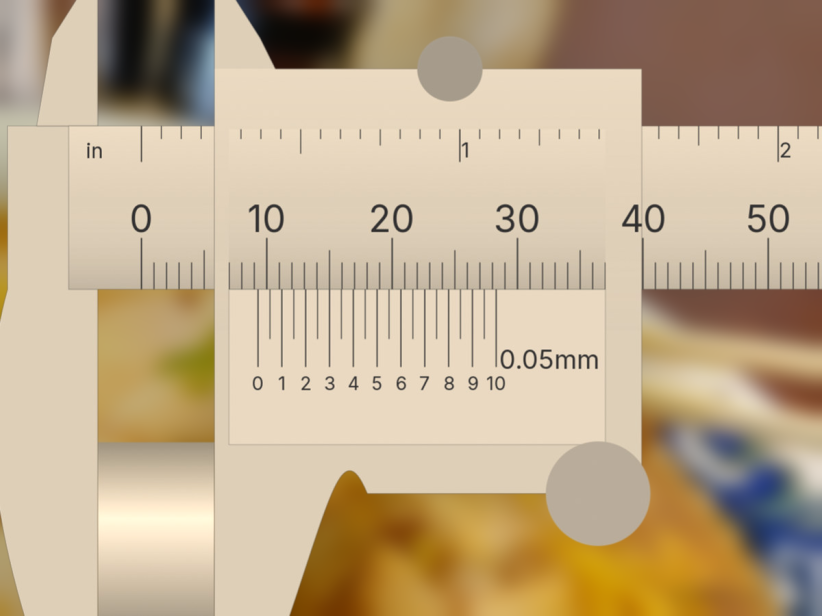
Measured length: 9.3 mm
